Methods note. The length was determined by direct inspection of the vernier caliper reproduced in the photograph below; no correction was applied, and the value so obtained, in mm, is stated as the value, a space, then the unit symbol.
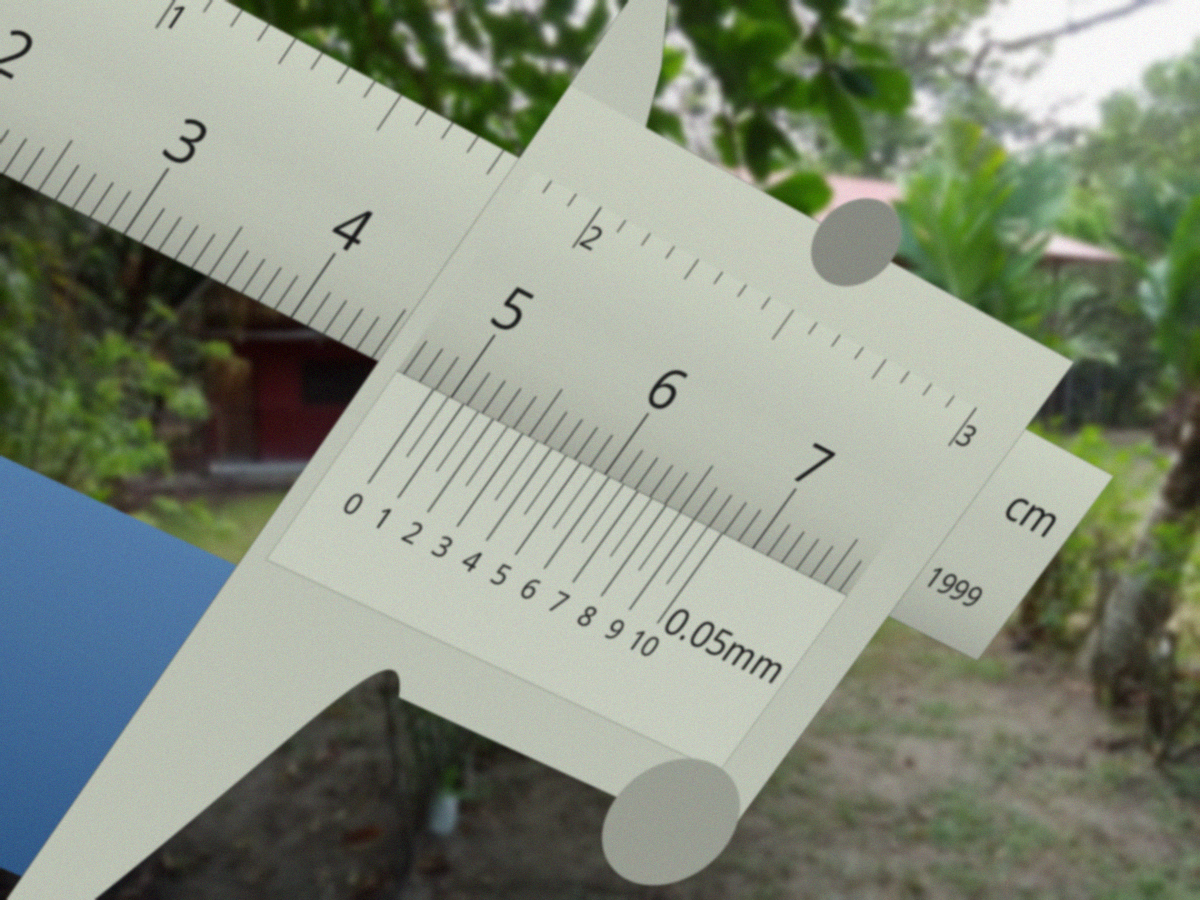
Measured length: 48.9 mm
